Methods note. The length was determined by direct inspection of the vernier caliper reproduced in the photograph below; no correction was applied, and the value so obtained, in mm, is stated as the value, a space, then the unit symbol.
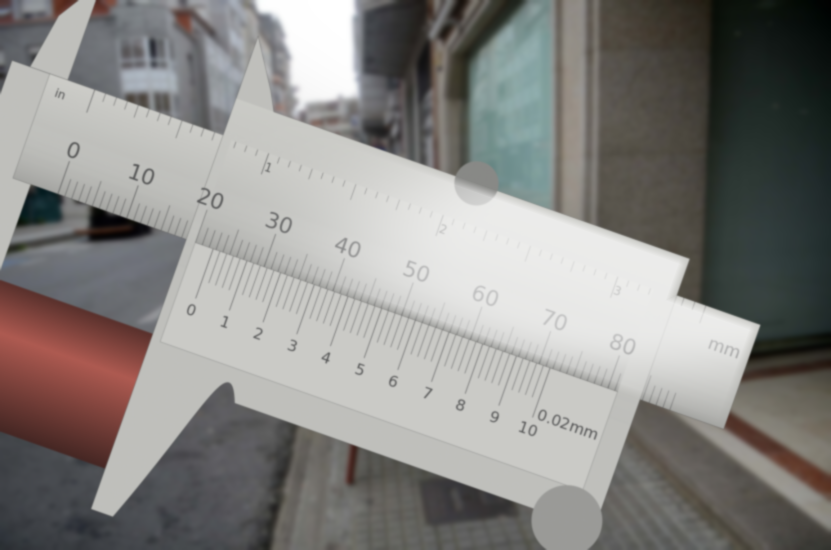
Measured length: 22.6 mm
